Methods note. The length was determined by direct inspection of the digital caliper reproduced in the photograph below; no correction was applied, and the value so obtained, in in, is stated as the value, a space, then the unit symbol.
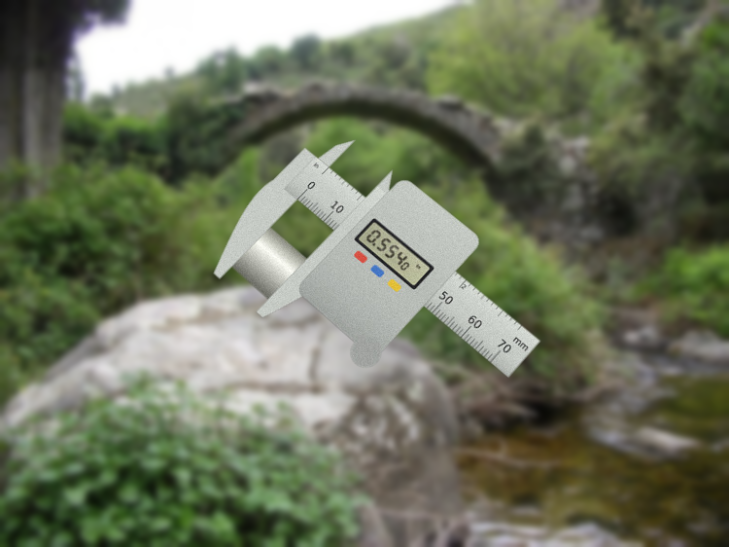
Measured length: 0.5540 in
